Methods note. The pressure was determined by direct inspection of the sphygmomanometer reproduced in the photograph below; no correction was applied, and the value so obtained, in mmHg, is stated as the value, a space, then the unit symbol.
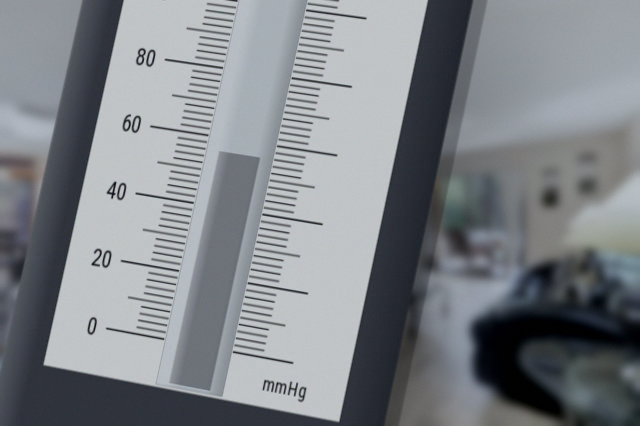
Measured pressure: 56 mmHg
